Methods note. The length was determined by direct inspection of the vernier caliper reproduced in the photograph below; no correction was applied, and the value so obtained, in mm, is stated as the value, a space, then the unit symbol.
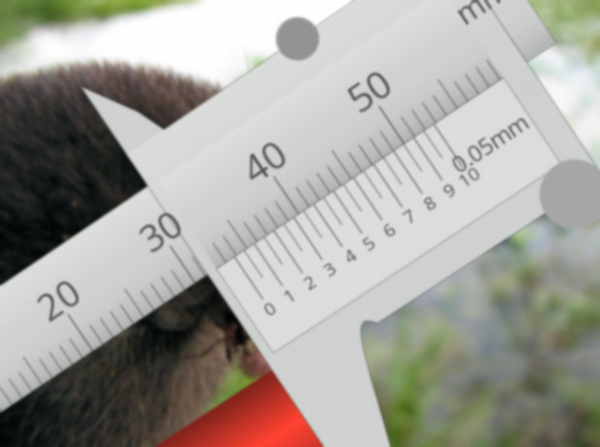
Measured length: 33.8 mm
